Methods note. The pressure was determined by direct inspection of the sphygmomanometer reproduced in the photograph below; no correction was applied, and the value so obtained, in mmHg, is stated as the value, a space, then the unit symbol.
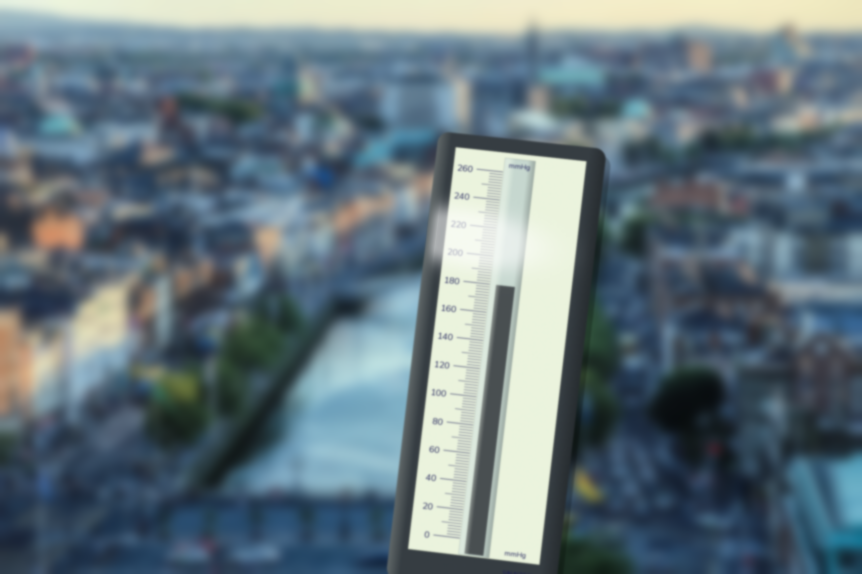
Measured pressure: 180 mmHg
